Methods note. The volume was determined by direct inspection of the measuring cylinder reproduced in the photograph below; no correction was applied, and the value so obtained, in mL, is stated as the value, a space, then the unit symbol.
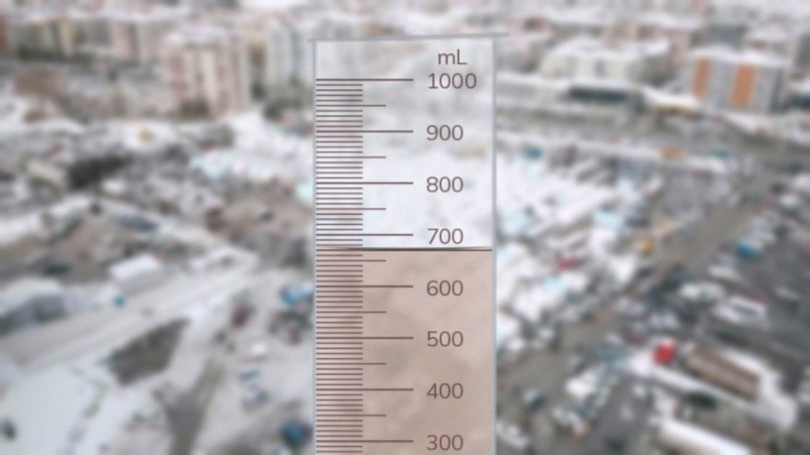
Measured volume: 670 mL
